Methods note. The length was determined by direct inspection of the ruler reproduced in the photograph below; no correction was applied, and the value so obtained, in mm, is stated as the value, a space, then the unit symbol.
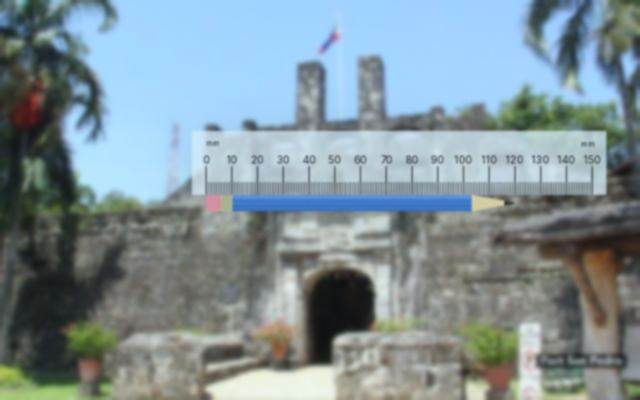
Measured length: 120 mm
